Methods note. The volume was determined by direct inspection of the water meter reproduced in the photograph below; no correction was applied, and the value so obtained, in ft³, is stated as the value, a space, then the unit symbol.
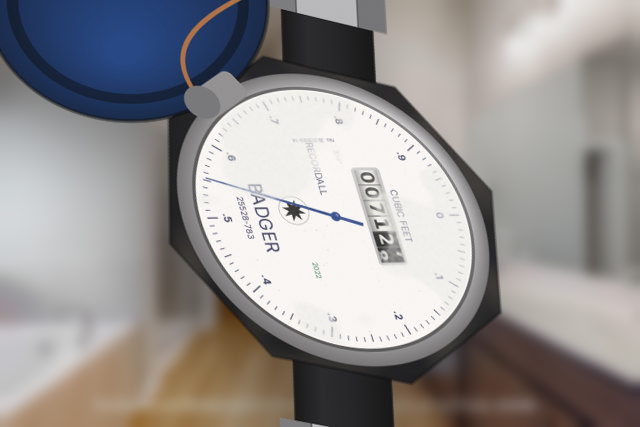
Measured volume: 7127.55 ft³
